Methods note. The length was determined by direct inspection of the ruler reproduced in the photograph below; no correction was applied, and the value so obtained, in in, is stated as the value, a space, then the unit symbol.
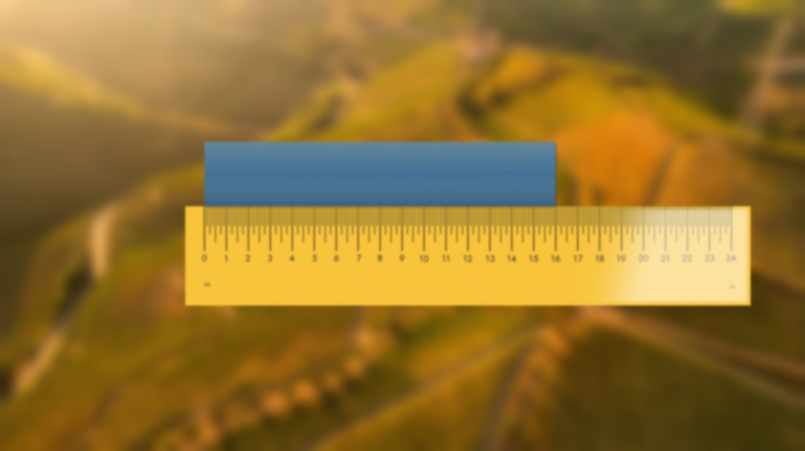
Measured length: 16 in
